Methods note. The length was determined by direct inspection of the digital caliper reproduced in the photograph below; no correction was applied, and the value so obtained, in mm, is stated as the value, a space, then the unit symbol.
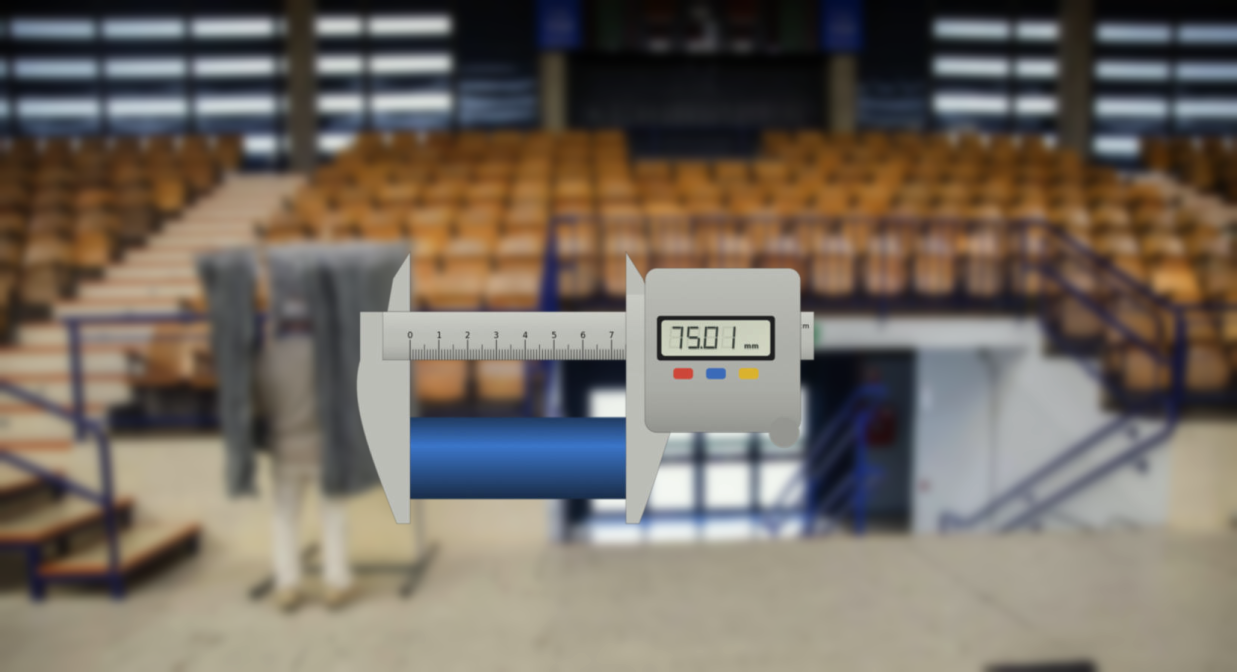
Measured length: 75.01 mm
